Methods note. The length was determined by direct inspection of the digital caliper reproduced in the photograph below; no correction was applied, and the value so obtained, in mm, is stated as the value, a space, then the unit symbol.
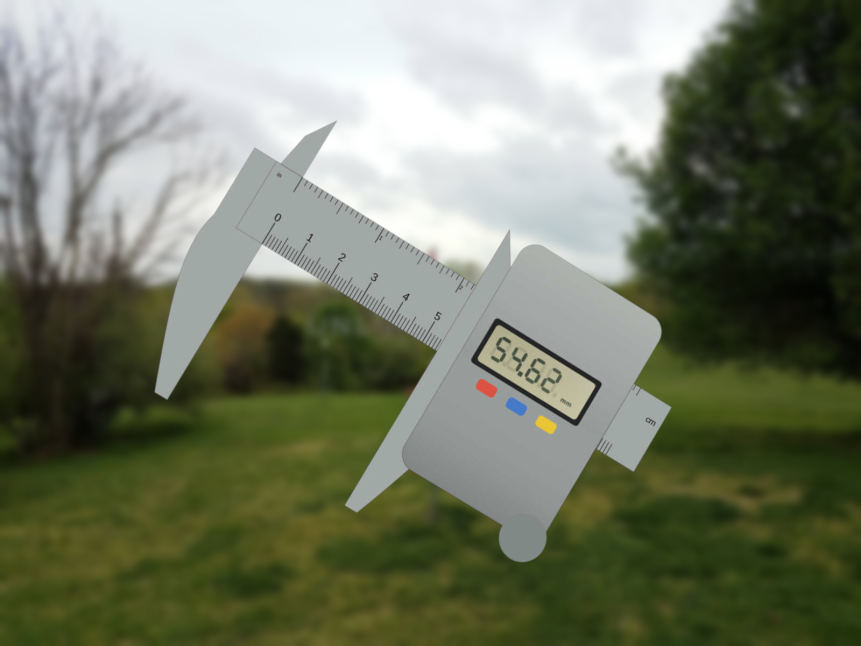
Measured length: 54.62 mm
